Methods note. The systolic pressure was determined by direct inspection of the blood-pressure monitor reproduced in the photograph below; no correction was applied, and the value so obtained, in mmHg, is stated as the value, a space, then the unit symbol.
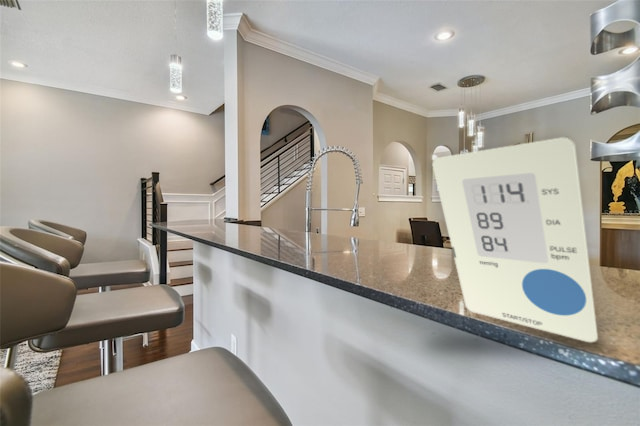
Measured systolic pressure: 114 mmHg
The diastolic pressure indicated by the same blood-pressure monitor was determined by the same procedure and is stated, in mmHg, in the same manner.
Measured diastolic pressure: 89 mmHg
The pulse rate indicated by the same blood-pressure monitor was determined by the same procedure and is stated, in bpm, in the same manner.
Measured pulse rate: 84 bpm
